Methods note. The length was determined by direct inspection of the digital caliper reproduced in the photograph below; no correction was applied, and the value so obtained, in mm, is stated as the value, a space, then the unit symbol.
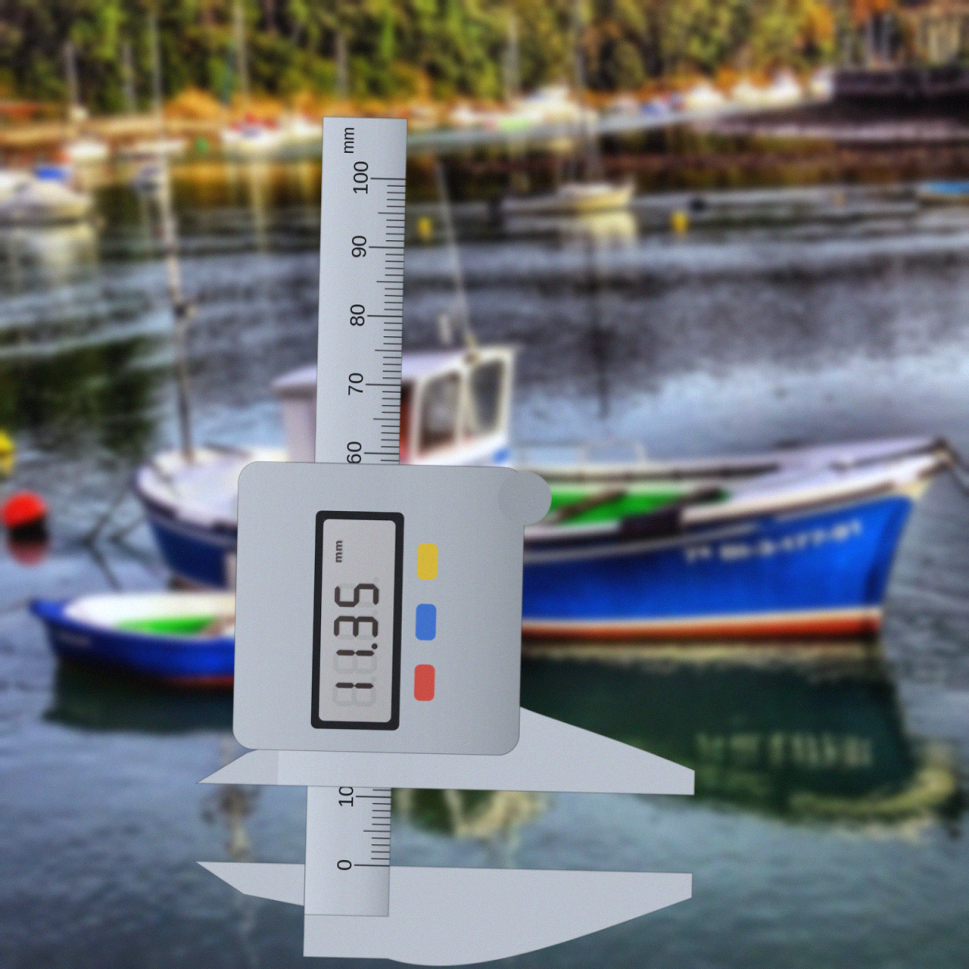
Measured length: 11.35 mm
